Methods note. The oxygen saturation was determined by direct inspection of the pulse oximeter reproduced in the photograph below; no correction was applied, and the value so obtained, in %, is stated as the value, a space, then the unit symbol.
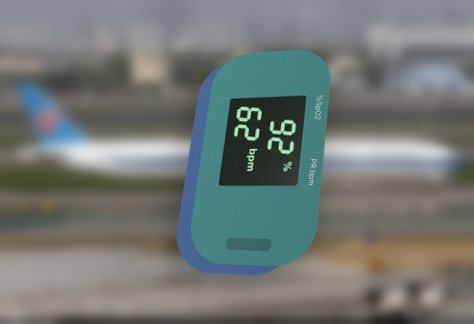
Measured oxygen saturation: 92 %
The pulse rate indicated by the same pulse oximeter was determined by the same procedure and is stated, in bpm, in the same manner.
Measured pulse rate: 62 bpm
